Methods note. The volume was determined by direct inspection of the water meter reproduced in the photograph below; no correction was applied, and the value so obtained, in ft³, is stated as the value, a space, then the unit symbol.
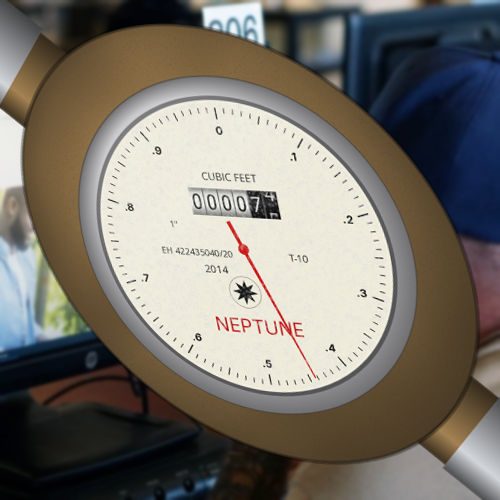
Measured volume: 74.44 ft³
